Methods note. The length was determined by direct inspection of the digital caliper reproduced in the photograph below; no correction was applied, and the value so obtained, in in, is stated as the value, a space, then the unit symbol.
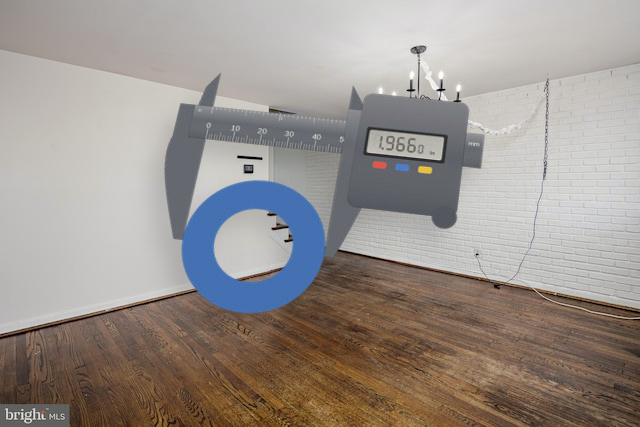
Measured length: 1.9660 in
